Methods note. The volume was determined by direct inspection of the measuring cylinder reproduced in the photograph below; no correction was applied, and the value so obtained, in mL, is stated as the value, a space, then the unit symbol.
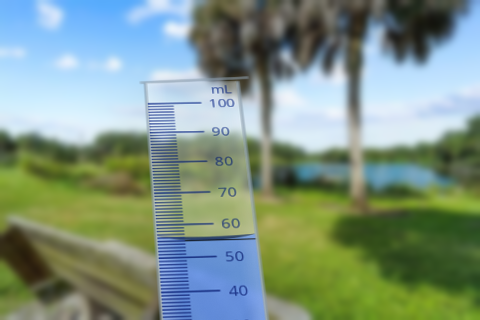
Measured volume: 55 mL
